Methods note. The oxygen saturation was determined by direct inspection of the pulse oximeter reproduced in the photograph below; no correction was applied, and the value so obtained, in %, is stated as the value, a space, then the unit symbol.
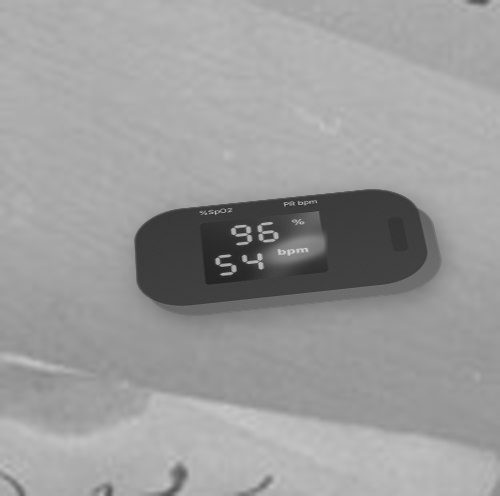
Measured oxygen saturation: 96 %
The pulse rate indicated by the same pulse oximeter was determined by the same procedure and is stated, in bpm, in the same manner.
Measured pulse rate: 54 bpm
